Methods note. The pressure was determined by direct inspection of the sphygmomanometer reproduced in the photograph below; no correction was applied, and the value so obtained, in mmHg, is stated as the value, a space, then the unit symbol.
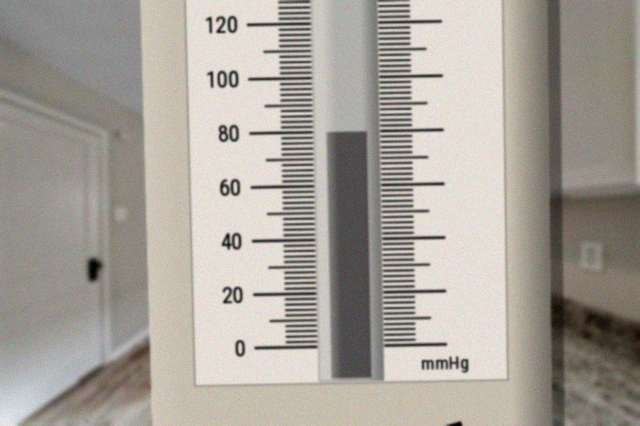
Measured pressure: 80 mmHg
